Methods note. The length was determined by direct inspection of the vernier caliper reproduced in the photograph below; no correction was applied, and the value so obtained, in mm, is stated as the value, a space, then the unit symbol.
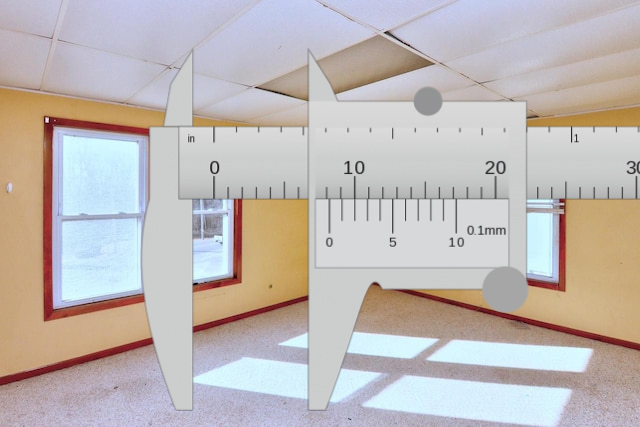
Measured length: 8.2 mm
